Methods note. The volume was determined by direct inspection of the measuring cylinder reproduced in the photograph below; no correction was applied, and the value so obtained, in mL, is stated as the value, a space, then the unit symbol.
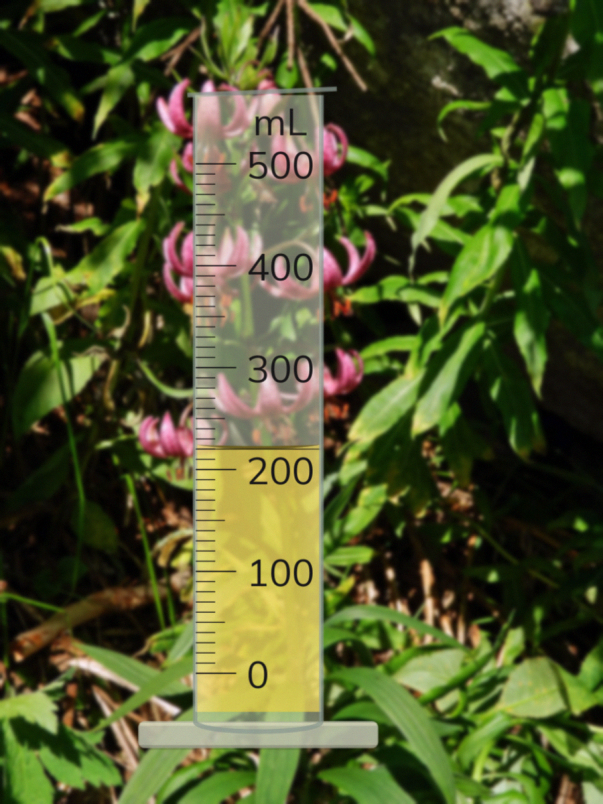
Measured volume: 220 mL
